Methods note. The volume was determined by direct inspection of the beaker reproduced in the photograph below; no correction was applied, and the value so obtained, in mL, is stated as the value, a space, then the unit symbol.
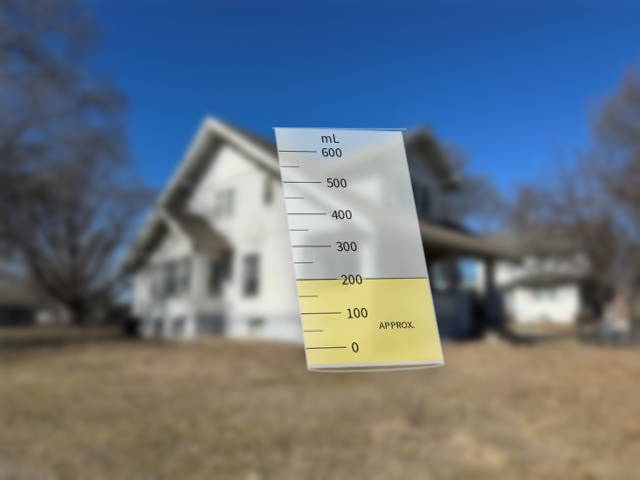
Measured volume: 200 mL
